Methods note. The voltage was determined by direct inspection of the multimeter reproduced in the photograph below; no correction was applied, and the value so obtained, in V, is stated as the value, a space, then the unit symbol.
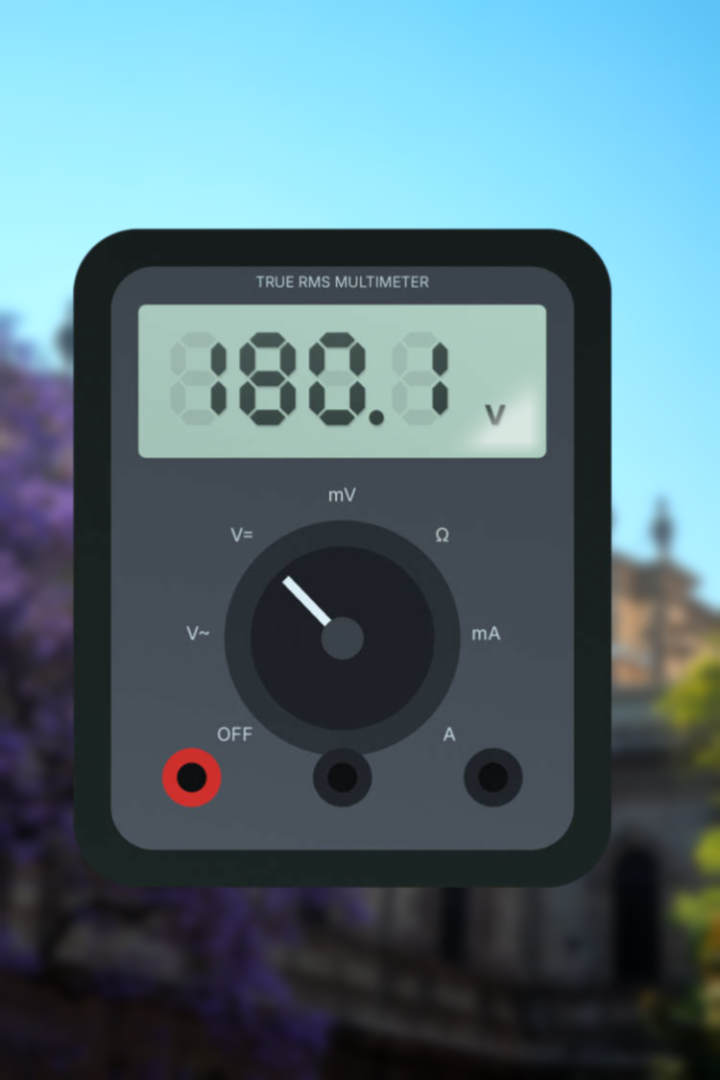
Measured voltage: 180.1 V
